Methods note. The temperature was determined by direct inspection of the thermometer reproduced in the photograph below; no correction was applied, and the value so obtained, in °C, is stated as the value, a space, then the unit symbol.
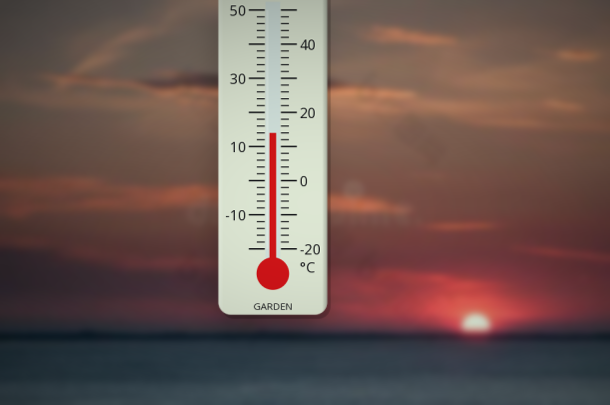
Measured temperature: 14 °C
